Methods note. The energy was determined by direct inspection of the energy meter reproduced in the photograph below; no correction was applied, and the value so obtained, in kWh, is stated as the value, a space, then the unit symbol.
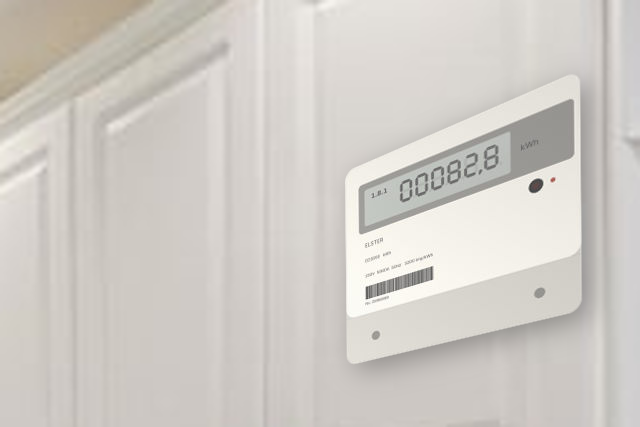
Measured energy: 82.8 kWh
